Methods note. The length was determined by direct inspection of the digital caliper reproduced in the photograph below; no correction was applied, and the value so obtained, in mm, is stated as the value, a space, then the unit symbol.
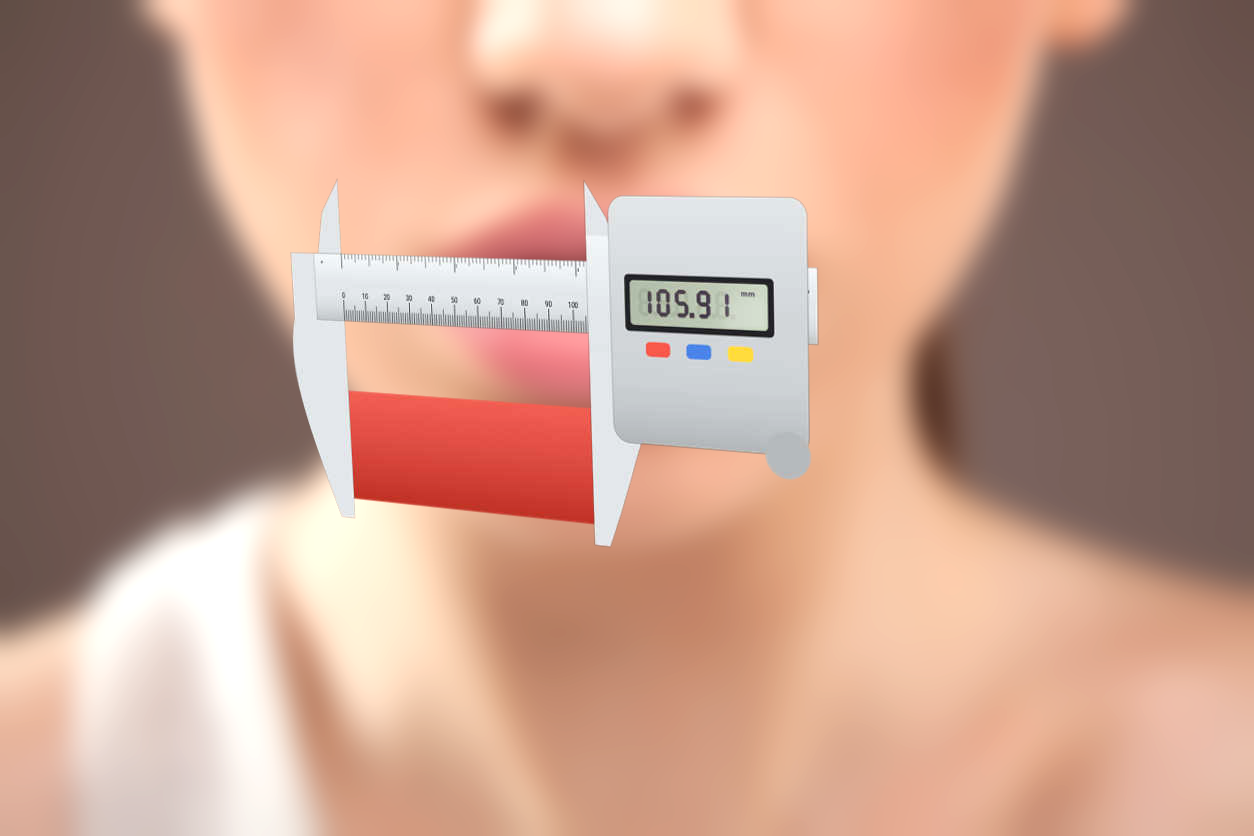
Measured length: 105.91 mm
